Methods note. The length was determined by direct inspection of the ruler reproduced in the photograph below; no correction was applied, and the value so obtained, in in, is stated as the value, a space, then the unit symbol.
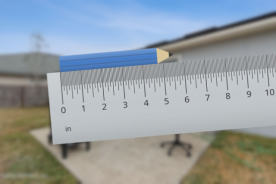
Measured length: 5.5 in
